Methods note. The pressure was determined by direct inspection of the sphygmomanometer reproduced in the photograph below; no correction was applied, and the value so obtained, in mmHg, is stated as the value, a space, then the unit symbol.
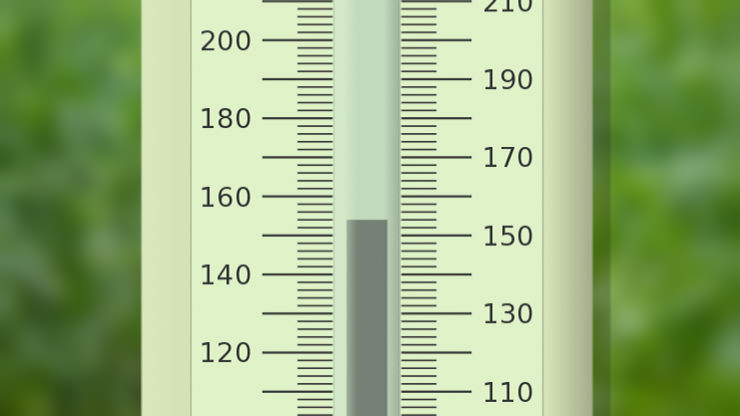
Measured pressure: 154 mmHg
